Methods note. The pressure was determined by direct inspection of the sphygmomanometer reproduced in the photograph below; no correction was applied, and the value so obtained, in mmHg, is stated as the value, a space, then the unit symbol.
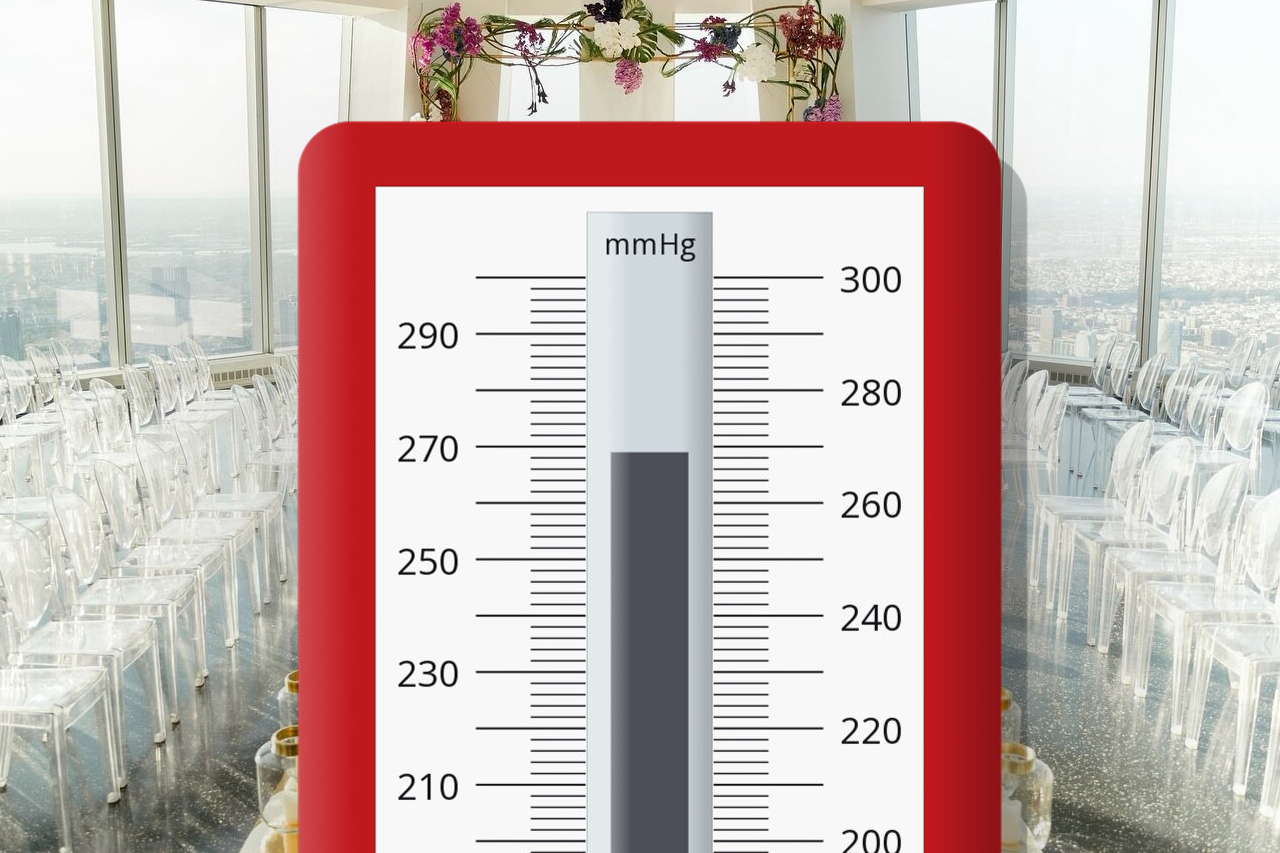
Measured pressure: 269 mmHg
